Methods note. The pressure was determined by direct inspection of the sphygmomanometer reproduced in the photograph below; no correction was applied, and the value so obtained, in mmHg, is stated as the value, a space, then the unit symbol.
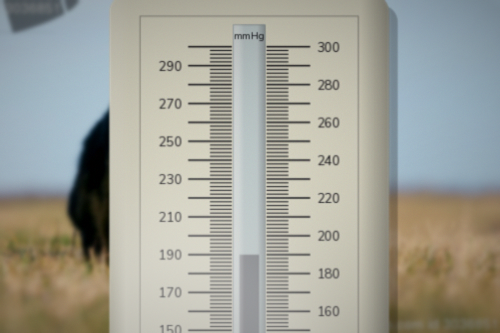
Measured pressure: 190 mmHg
